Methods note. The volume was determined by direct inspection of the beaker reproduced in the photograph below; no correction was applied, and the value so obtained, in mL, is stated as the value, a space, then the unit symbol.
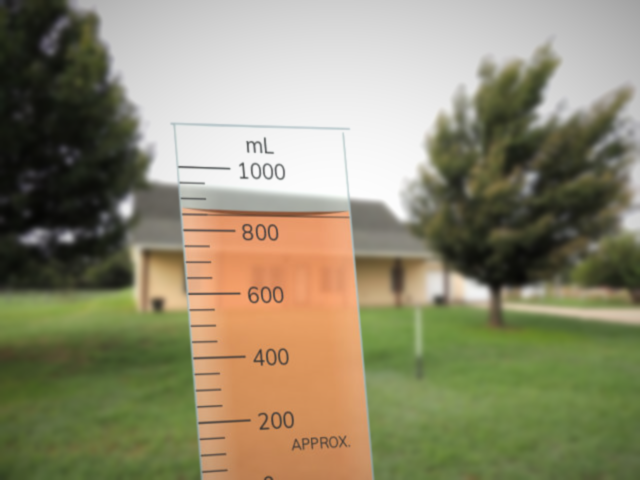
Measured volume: 850 mL
